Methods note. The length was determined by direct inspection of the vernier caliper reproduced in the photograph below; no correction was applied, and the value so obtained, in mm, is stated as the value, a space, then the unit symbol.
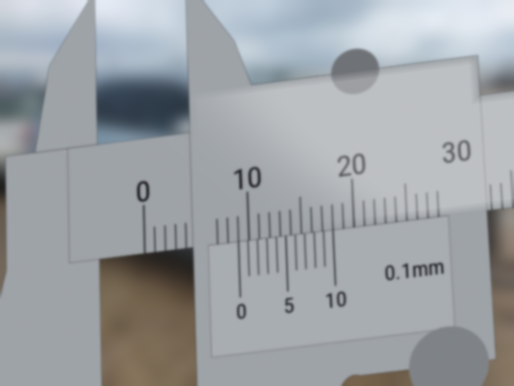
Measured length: 9.0 mm
